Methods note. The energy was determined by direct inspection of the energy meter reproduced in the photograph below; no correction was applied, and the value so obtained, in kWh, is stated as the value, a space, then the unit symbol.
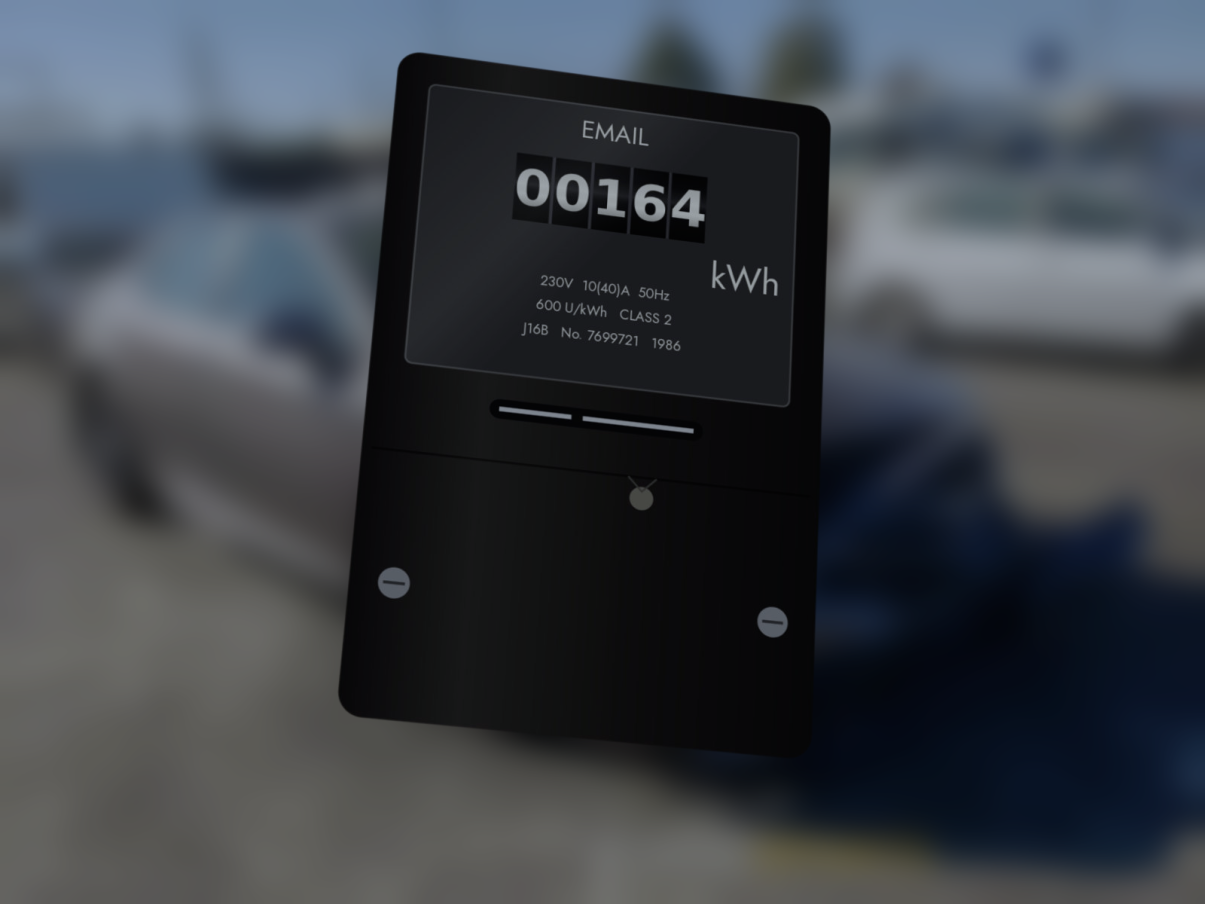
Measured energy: 164 kWh
